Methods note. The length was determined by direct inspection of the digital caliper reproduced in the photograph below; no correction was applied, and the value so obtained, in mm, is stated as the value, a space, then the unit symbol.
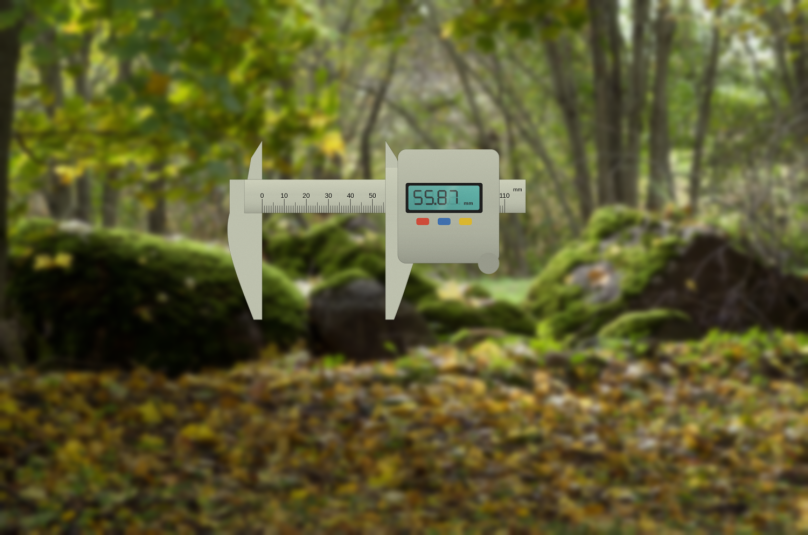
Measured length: 55.87 mm
